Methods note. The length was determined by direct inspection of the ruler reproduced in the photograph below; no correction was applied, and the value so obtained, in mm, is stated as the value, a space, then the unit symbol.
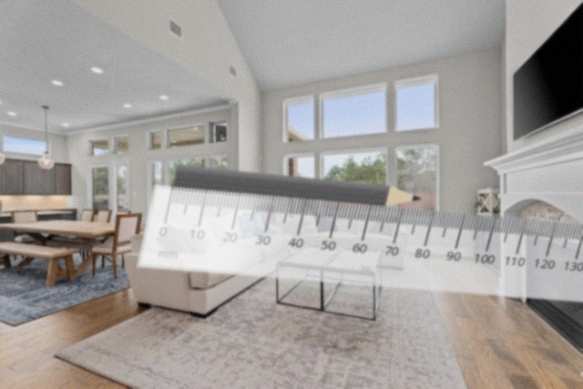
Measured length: 75 mm
